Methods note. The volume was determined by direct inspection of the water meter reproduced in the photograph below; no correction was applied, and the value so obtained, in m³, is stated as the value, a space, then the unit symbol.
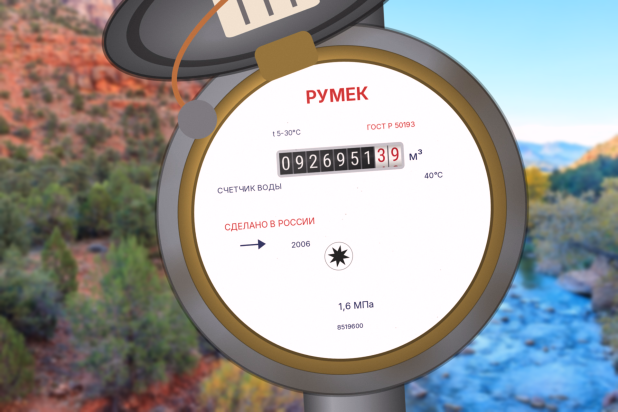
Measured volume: 926951.39 m³
